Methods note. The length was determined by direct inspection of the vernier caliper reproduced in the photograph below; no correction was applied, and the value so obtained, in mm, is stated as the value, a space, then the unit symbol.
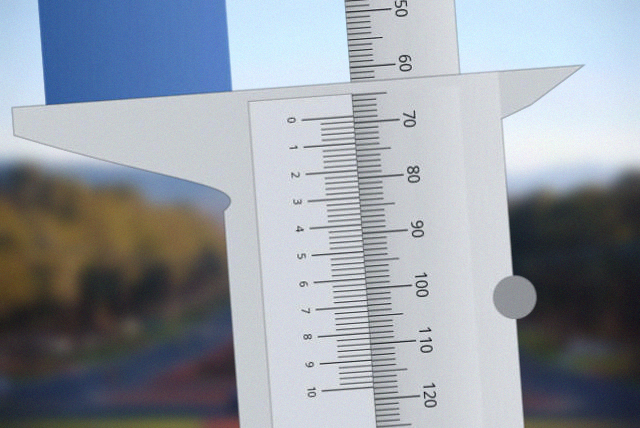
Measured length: 68.8 mm
